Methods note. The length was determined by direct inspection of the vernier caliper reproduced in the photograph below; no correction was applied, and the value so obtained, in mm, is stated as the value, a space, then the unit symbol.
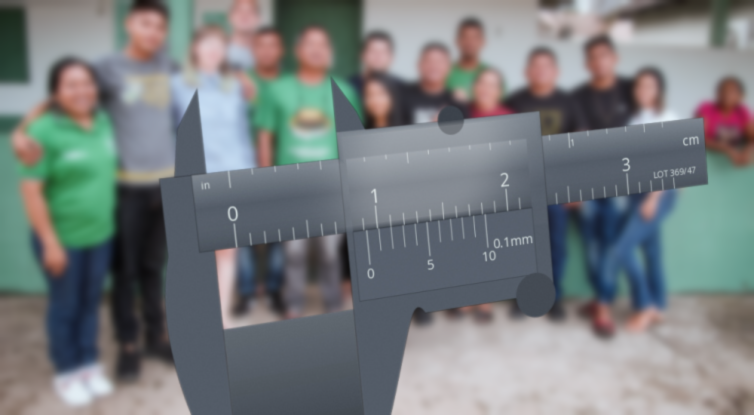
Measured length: 9.2 mm
